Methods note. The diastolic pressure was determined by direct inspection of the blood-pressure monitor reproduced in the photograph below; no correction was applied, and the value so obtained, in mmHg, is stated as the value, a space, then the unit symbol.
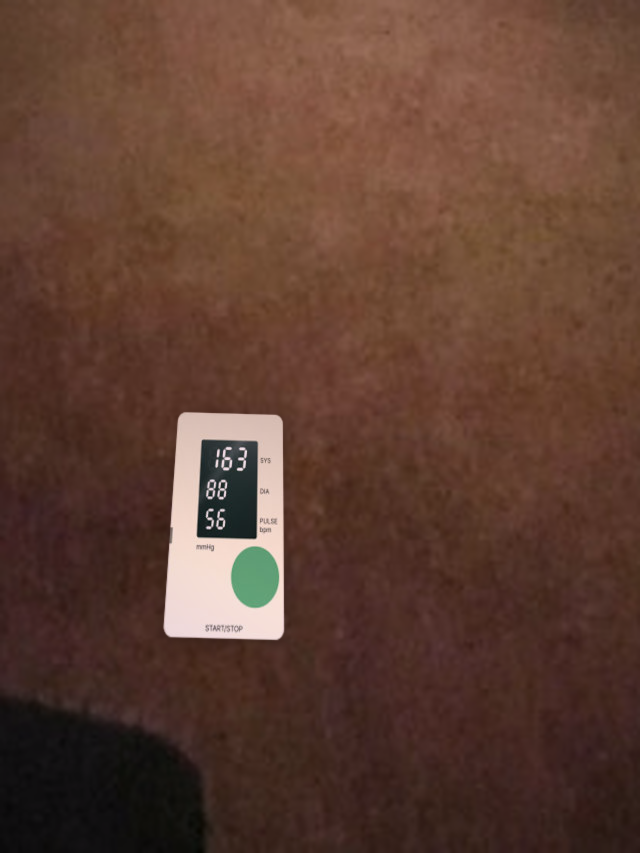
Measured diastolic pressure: 88 mmHg
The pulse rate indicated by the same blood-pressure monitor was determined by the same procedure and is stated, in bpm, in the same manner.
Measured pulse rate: 56 bpm
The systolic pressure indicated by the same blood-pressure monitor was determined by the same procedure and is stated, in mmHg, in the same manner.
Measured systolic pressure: 163 mmHg
